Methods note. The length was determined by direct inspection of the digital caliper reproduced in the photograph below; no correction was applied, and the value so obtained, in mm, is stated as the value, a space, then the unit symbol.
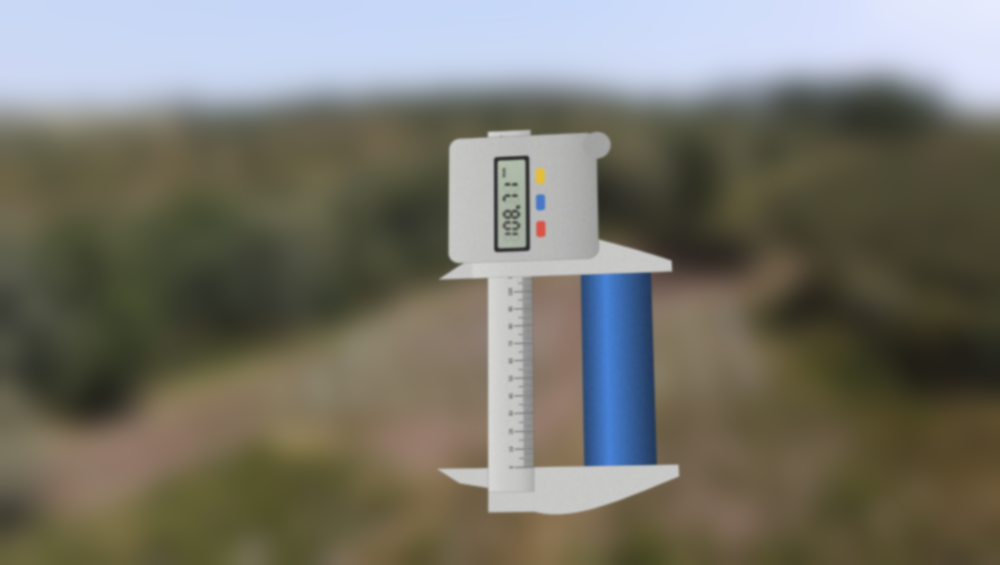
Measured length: 108.71 mm
